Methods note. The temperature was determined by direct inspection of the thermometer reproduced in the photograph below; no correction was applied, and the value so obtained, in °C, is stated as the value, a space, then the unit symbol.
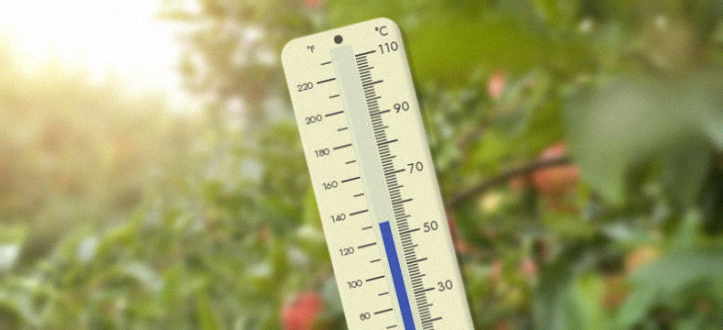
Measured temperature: 55 °C
